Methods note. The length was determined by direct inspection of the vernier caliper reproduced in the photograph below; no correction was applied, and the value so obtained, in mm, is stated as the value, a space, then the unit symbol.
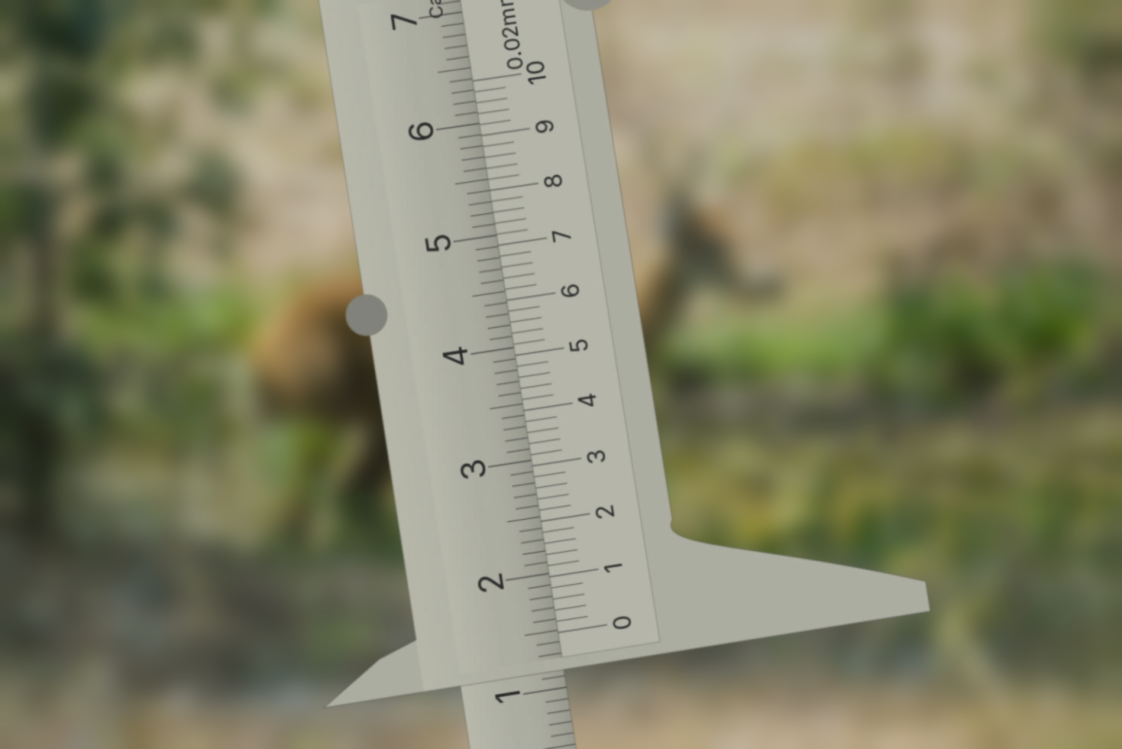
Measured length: 14.8 mm
